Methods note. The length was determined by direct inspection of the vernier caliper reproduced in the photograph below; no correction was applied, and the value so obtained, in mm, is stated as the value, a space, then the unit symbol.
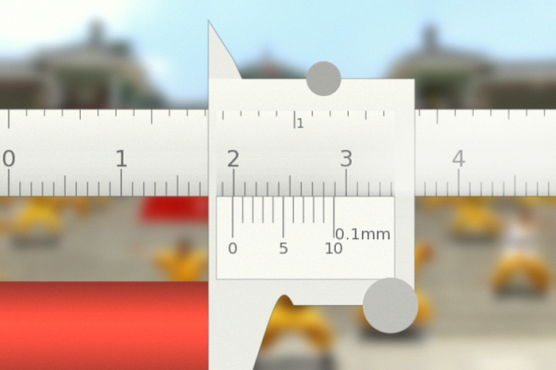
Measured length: 19.9 mm
